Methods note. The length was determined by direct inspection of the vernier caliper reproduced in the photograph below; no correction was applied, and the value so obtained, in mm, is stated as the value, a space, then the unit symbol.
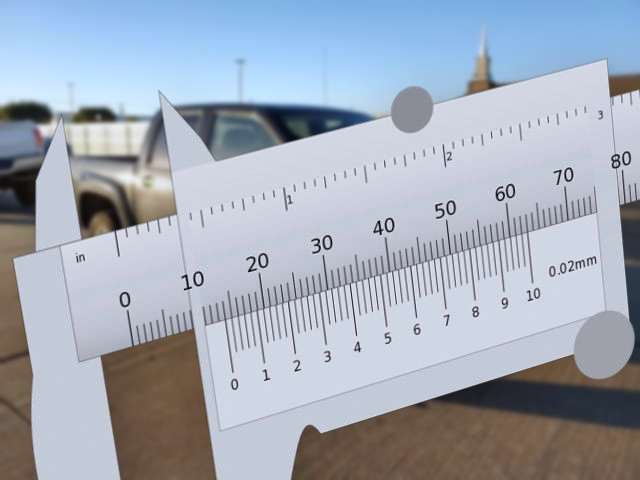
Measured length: 14.0 mm
